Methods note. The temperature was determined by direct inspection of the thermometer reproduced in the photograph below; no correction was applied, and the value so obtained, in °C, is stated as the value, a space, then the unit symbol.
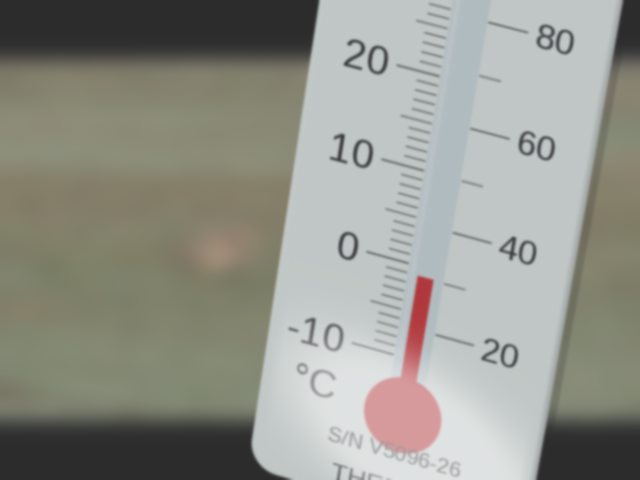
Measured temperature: -1 °C
